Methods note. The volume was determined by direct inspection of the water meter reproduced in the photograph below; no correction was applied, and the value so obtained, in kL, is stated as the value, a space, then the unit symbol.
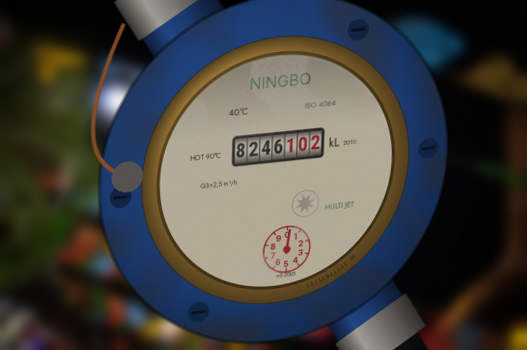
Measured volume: 8246.1020 kL
